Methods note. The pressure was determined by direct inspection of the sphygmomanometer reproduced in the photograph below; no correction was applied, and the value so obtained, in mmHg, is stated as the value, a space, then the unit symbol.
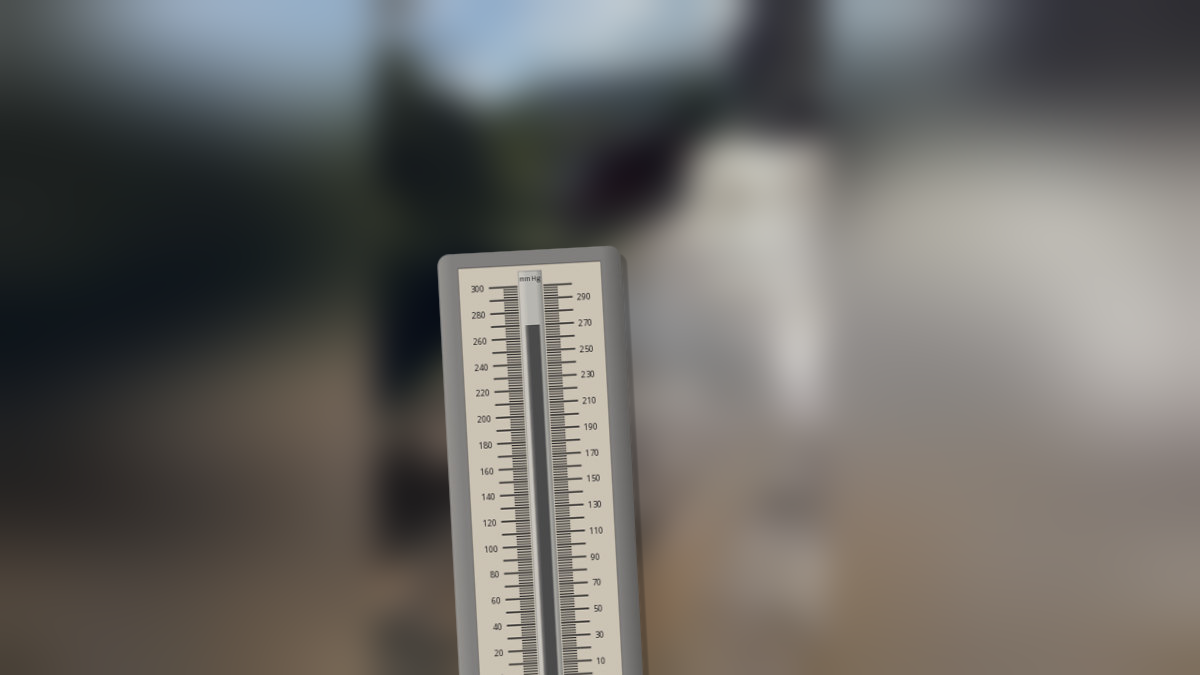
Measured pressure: 270 mmHg
